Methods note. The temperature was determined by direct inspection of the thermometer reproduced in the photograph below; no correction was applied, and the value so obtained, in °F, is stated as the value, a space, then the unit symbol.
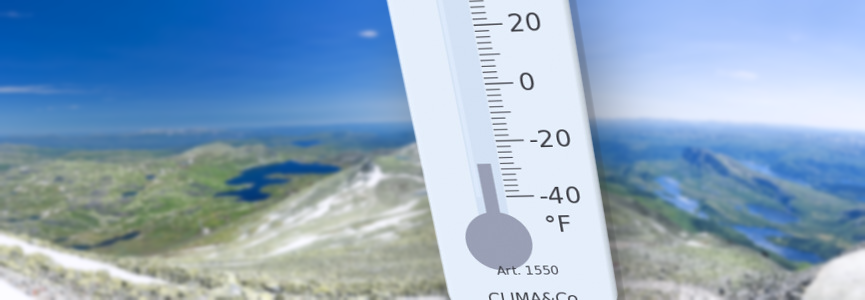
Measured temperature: -28 °F
